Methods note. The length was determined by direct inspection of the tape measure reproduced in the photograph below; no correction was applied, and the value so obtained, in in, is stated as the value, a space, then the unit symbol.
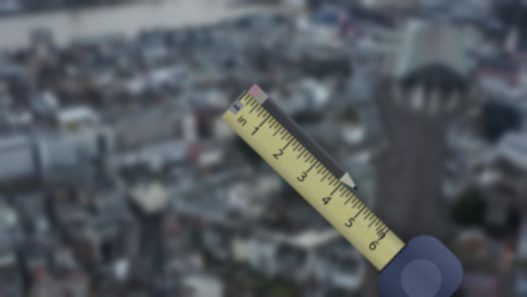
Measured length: 4.5 in
